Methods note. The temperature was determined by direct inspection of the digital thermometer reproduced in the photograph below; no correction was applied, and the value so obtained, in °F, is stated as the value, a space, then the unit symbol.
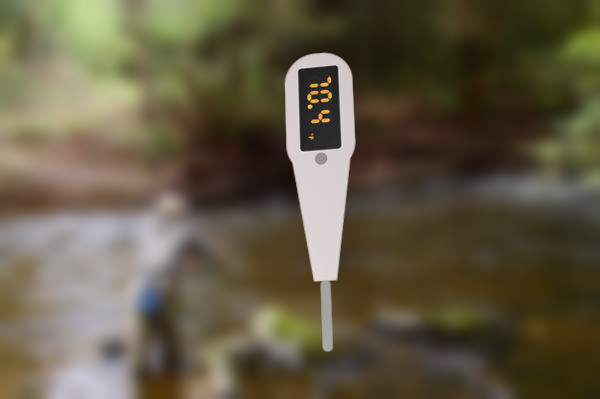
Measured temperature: 70.4 °F
